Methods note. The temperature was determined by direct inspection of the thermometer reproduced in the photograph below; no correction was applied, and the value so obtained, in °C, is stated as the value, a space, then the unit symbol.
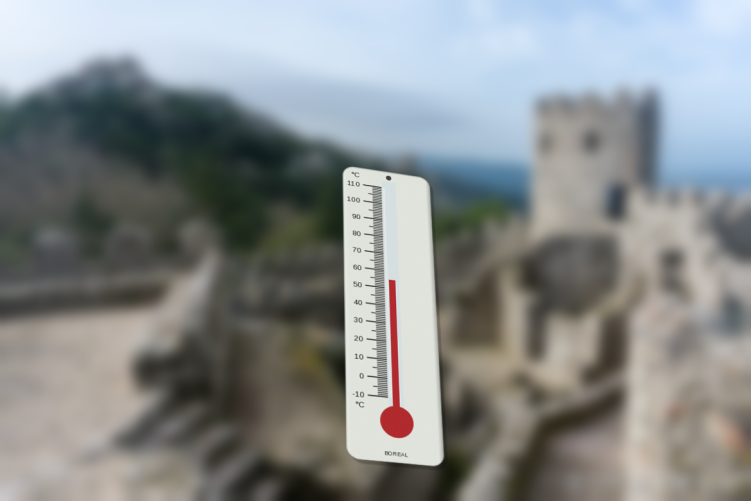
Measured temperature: 55 °C
